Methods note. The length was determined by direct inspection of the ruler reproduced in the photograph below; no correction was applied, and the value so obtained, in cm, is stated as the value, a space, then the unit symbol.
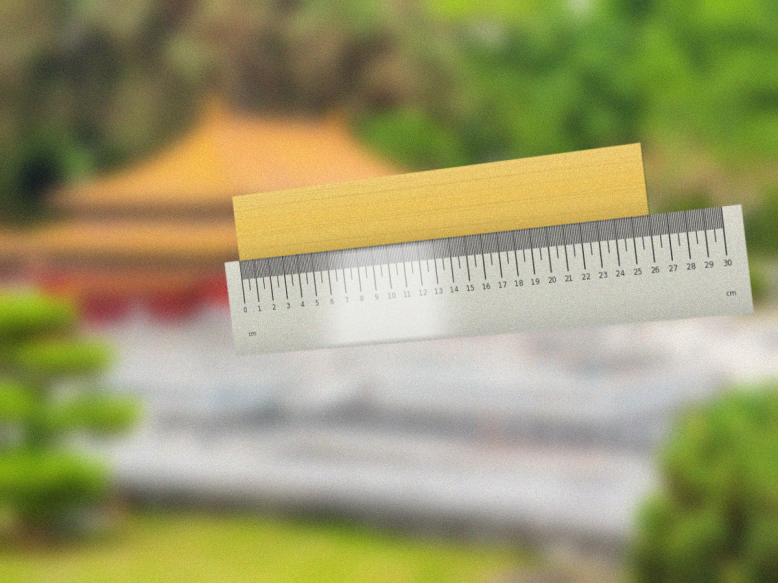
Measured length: 26 cm
